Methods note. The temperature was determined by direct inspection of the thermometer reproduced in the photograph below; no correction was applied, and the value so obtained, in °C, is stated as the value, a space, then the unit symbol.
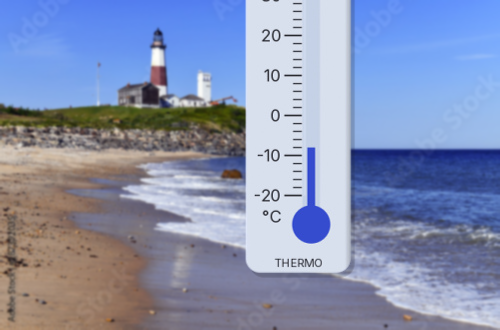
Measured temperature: -8 °C
